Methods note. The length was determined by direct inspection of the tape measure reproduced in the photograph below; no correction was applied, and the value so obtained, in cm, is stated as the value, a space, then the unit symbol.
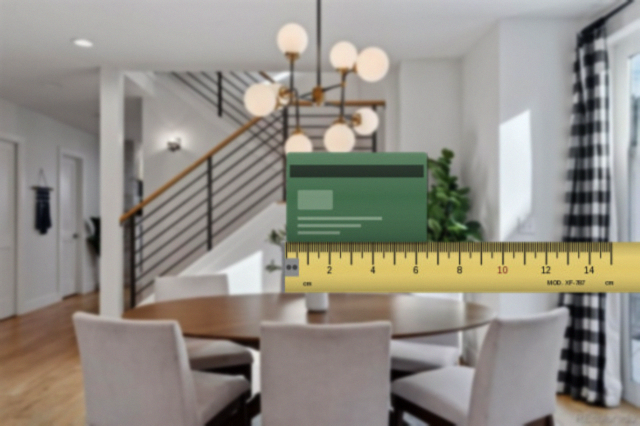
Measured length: 6.5 cm
